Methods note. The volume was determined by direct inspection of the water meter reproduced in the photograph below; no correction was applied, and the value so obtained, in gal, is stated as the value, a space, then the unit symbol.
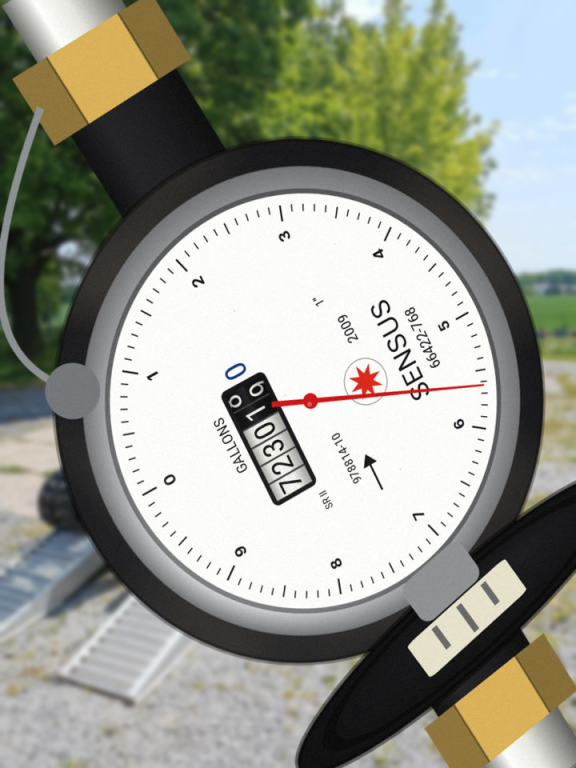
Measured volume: 7230185.6 gal
